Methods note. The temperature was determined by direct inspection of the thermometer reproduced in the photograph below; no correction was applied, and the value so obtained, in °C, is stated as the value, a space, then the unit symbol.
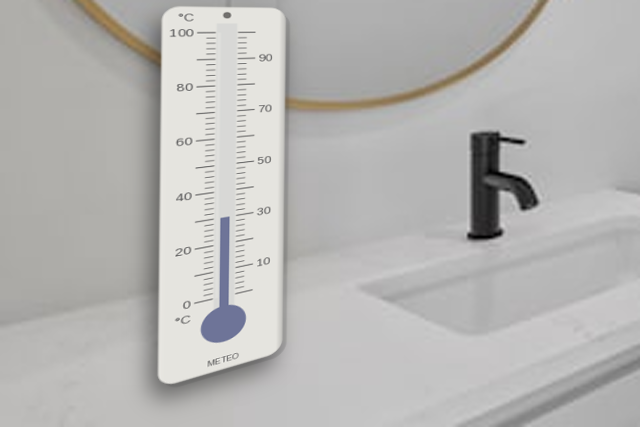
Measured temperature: 30 °C
